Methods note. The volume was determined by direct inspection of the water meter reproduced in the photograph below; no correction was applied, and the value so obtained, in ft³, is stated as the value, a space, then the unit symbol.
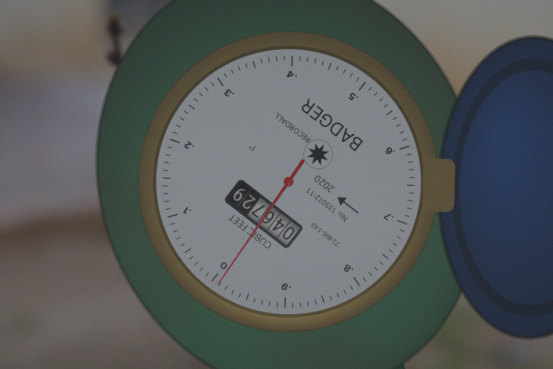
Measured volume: 46728.99 ft³
